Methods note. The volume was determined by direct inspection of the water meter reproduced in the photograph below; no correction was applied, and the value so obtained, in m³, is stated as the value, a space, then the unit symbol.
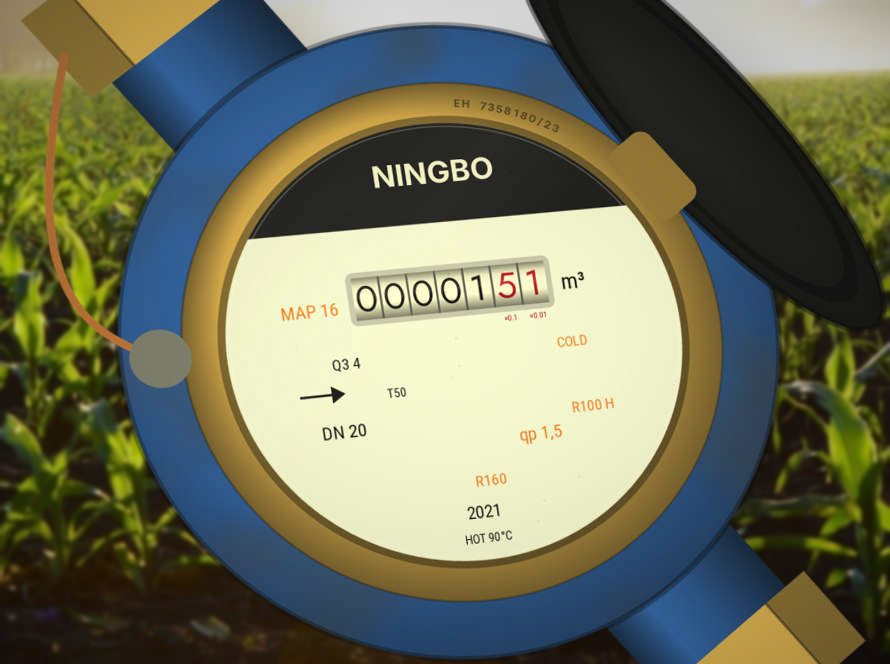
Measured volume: 1.51 m³
